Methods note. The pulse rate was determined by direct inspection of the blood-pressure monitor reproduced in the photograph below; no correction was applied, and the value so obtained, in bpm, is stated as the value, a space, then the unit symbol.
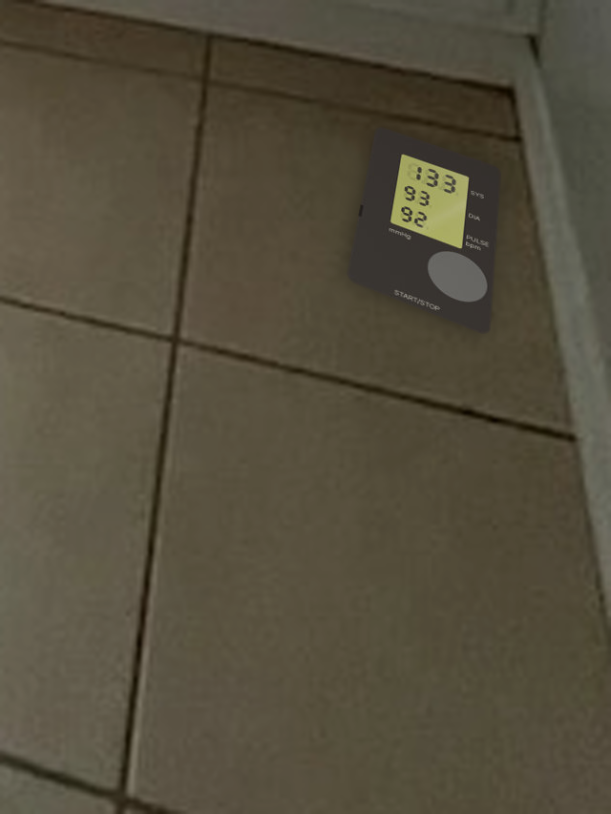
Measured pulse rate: 92 bpm
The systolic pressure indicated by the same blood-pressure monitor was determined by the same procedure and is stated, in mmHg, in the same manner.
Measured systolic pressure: 133 mmHg
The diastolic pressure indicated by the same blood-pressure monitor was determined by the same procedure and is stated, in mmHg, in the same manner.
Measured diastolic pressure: 93 mmHg
